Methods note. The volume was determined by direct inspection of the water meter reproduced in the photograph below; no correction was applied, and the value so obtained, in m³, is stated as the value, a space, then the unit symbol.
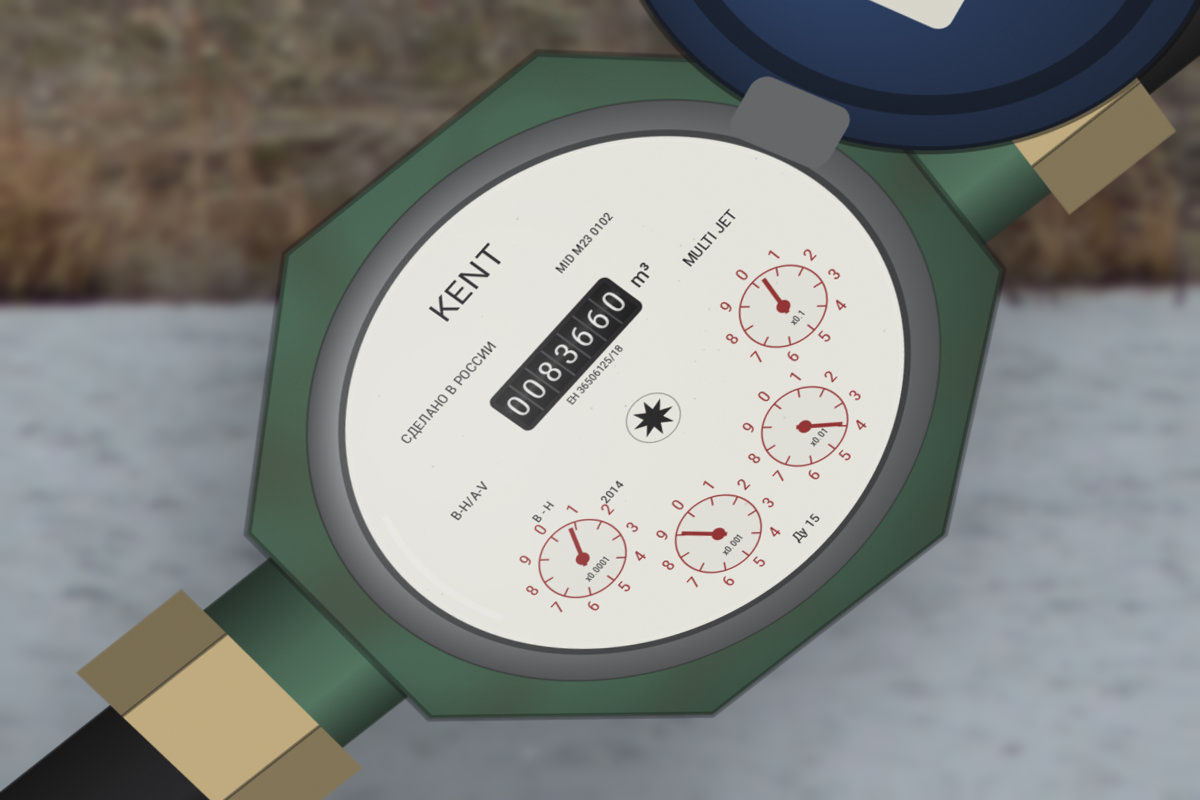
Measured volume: 83660.0390 m³
